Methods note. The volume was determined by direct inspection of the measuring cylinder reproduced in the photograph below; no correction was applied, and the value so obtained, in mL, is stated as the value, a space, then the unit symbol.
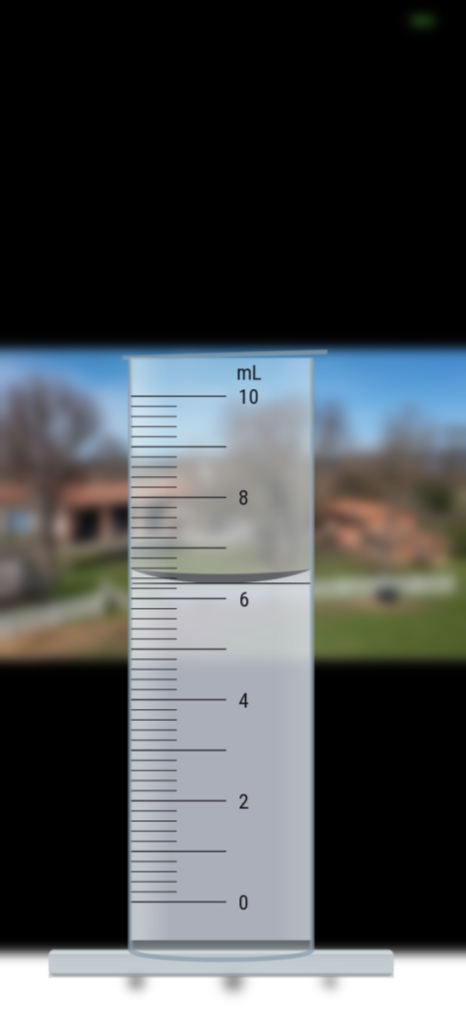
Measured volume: 6.3 mL
